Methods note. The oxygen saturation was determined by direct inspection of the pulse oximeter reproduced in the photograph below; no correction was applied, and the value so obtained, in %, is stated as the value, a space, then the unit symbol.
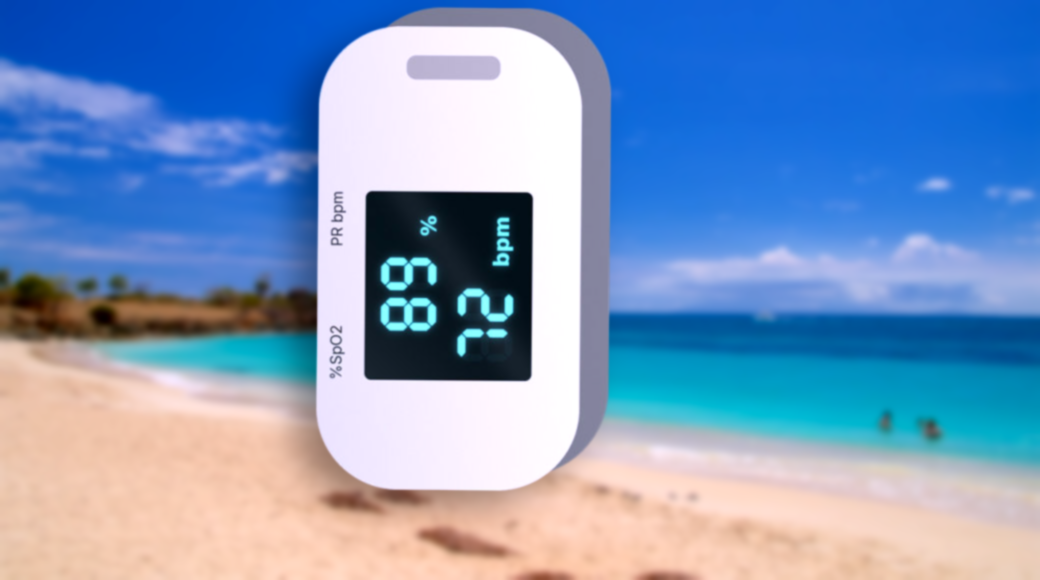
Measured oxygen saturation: 89 %
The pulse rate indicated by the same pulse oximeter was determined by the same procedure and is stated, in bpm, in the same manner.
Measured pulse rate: 72 bpm
